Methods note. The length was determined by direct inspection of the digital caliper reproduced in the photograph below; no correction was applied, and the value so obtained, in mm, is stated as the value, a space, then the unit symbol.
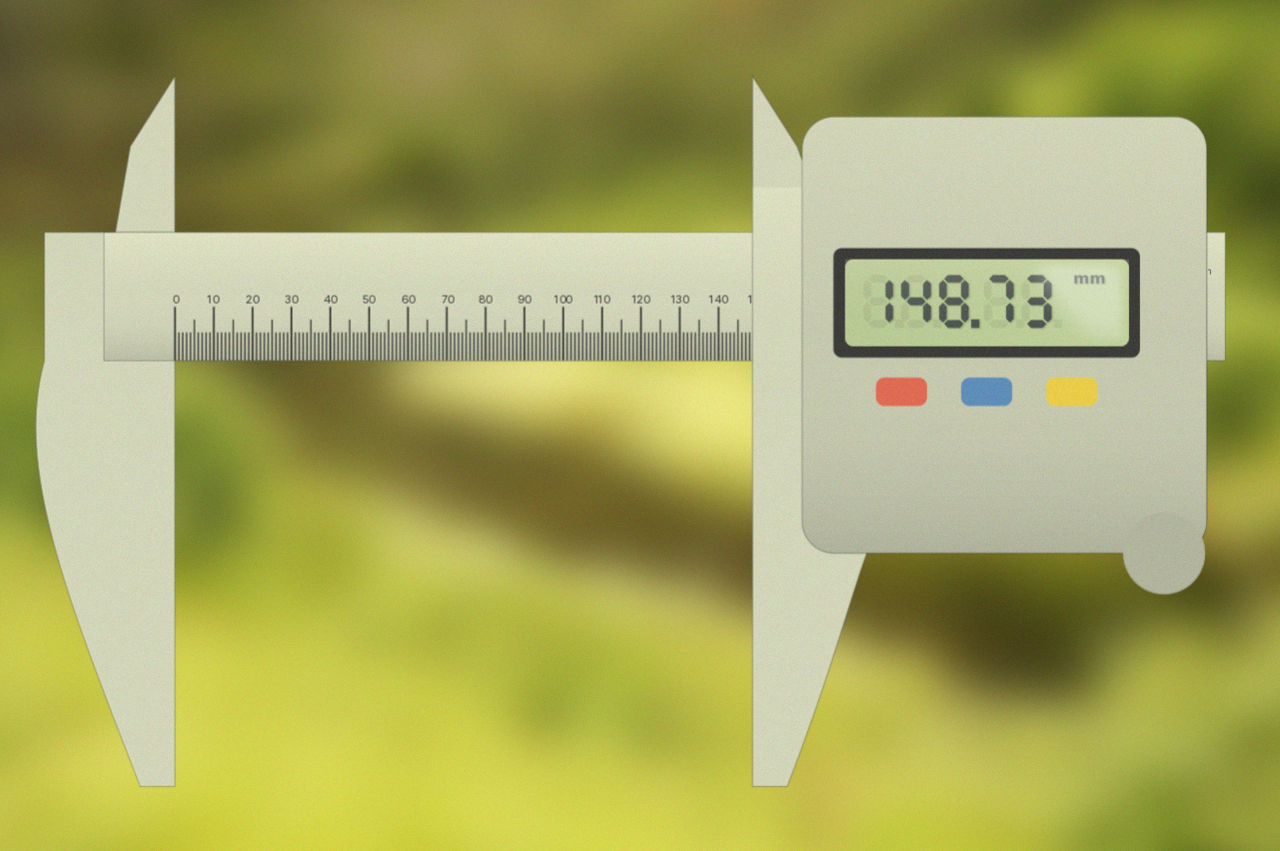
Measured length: 148.73 mm
